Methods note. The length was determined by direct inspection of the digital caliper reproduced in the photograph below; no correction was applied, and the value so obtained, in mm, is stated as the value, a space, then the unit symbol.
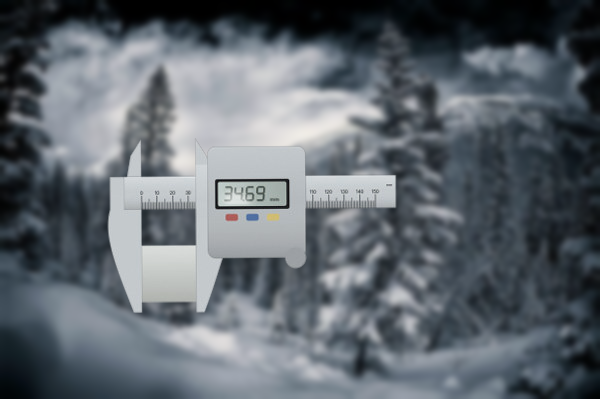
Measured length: 34.69 mm
